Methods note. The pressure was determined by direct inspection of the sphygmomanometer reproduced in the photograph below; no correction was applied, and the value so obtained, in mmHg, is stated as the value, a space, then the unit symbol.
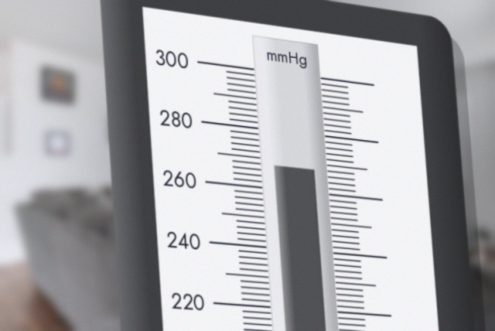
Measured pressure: 268 mmHg
